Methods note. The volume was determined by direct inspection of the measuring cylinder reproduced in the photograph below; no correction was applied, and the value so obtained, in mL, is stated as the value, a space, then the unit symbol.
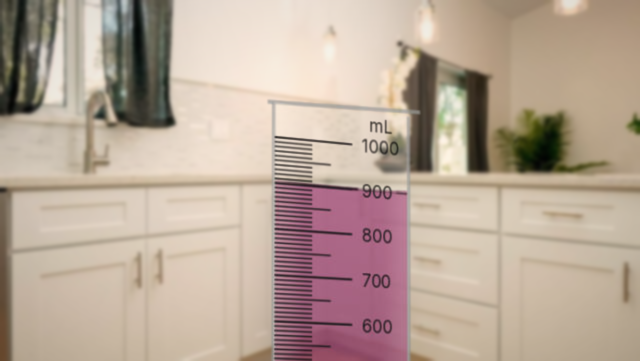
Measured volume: 900 mL
